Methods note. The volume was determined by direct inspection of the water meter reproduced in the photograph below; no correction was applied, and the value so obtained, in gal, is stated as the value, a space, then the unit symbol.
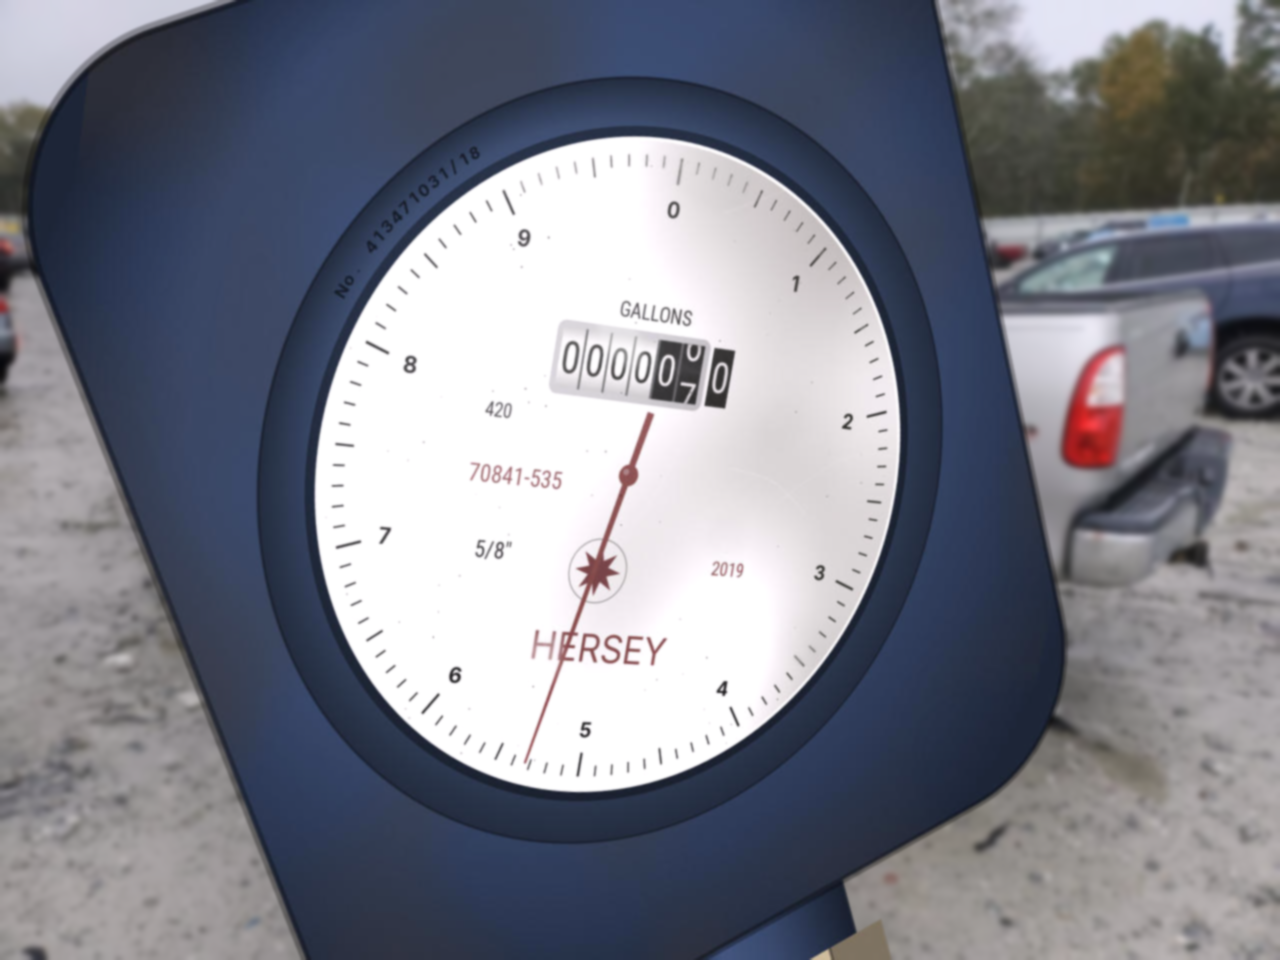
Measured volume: 65.3 gal
